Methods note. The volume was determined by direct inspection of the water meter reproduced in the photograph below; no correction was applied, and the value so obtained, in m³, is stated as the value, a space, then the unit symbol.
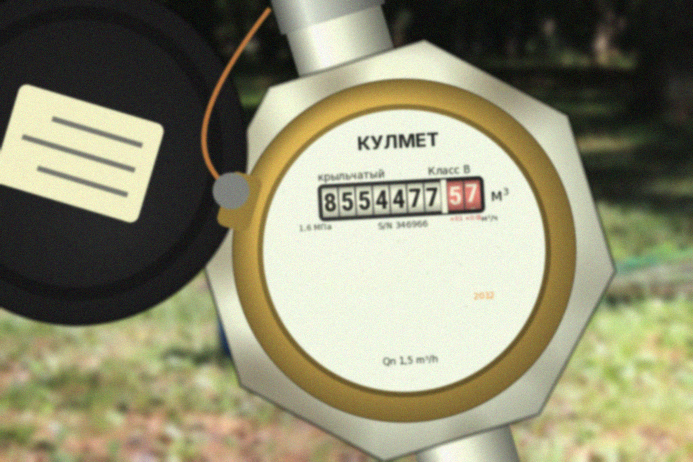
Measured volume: 8554477.57 m³
